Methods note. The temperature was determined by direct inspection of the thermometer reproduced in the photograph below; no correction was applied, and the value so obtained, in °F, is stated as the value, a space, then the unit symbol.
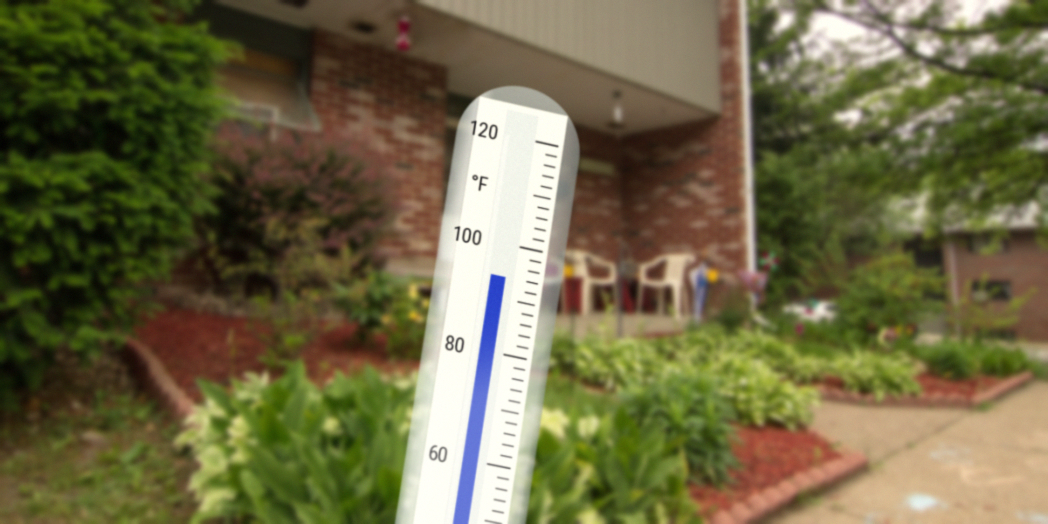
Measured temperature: 94 °F
